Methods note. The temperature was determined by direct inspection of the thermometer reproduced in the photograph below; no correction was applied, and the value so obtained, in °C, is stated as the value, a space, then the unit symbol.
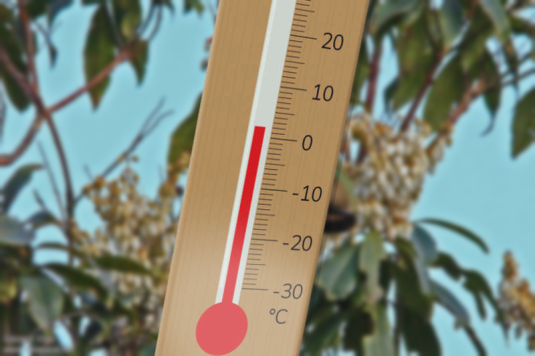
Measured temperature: 2 °C
